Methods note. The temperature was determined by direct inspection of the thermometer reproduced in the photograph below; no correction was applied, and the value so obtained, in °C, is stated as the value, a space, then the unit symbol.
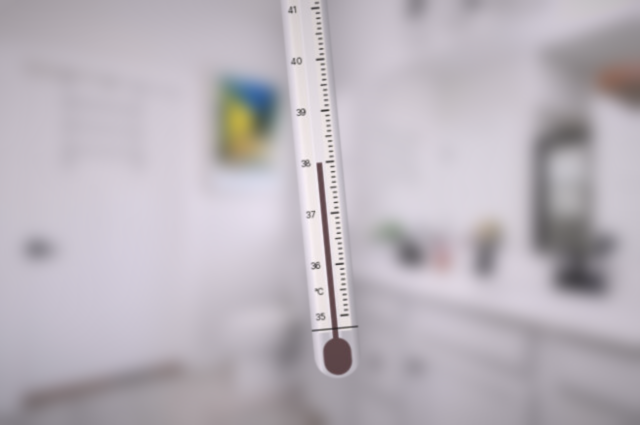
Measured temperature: 38 °C
